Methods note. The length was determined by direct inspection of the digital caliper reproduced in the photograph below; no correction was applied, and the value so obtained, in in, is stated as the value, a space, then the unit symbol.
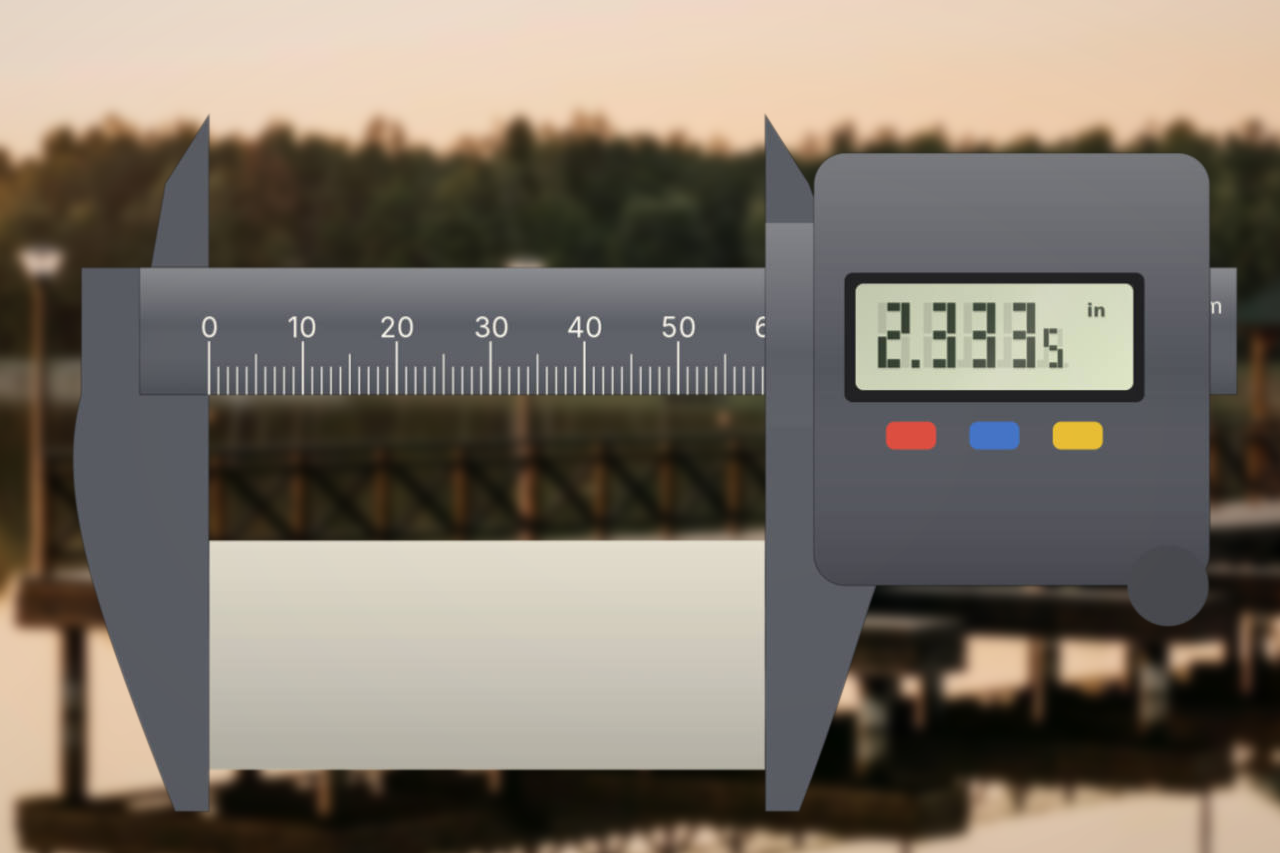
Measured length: 2.3335 in
